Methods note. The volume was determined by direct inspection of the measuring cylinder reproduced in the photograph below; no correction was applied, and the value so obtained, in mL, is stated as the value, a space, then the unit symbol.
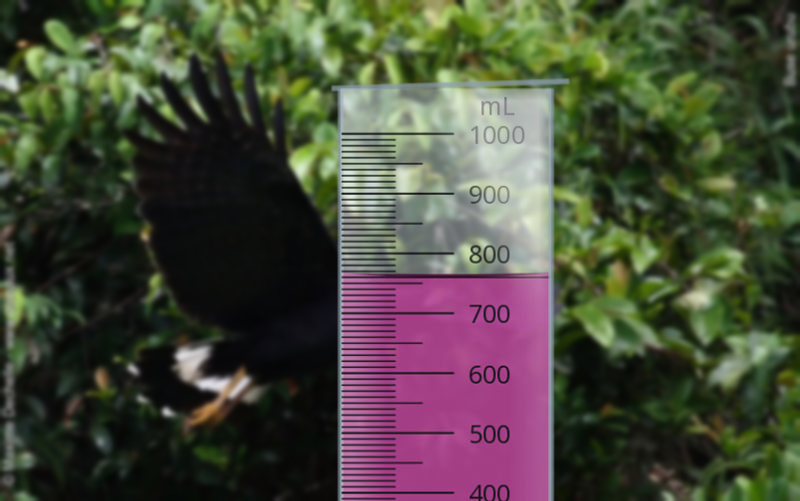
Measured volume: 760 mL
